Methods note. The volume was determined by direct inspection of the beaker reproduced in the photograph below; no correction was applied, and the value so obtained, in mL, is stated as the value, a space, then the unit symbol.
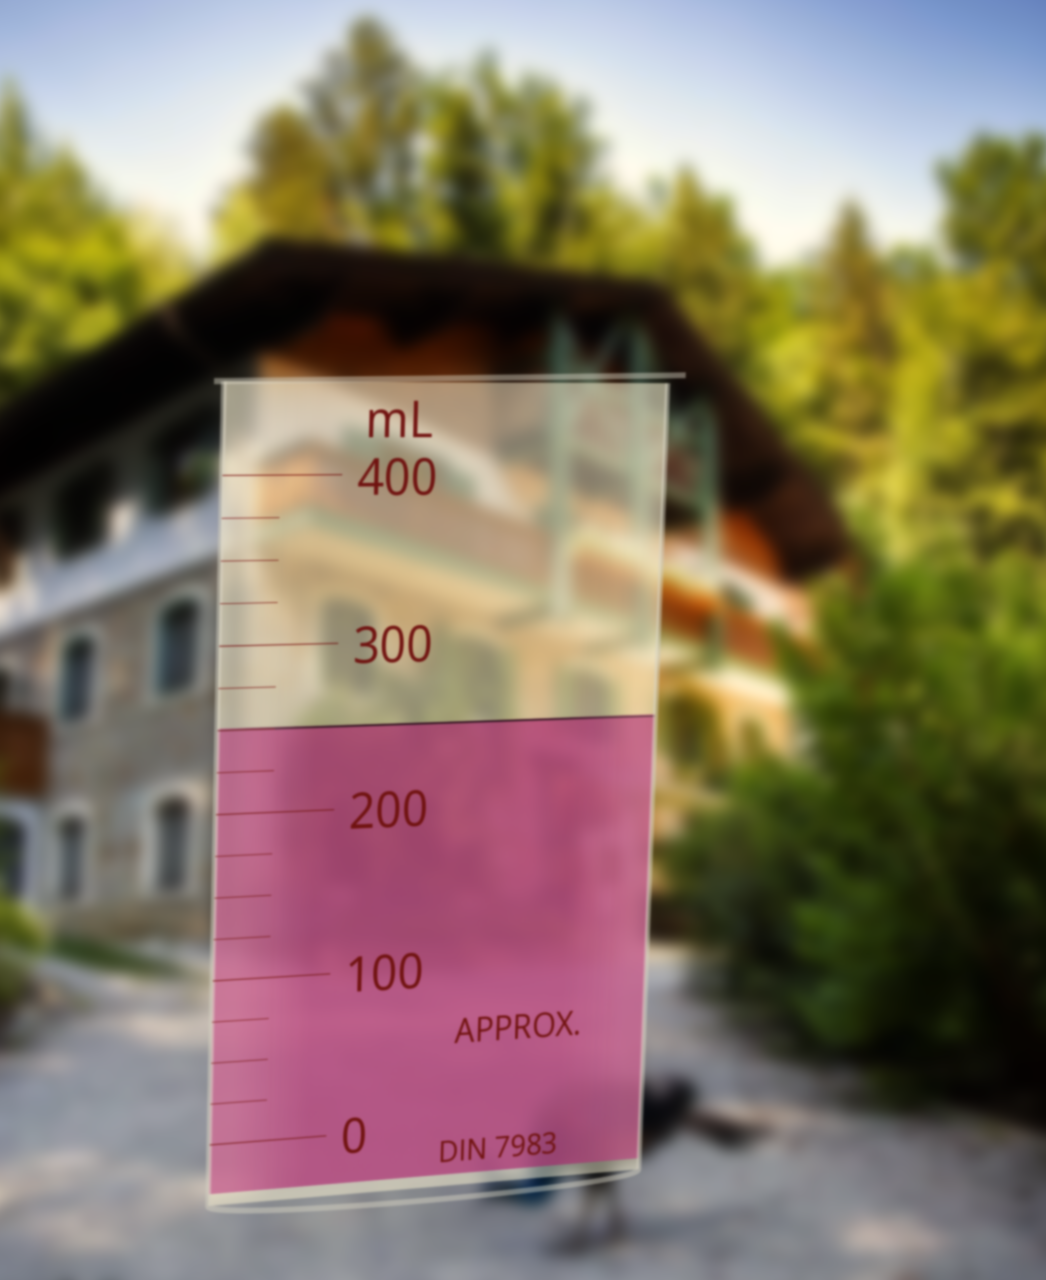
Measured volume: 250 mL
